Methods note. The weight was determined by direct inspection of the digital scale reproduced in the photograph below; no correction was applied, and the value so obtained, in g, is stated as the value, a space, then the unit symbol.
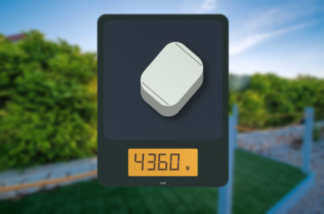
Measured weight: 4360 g
